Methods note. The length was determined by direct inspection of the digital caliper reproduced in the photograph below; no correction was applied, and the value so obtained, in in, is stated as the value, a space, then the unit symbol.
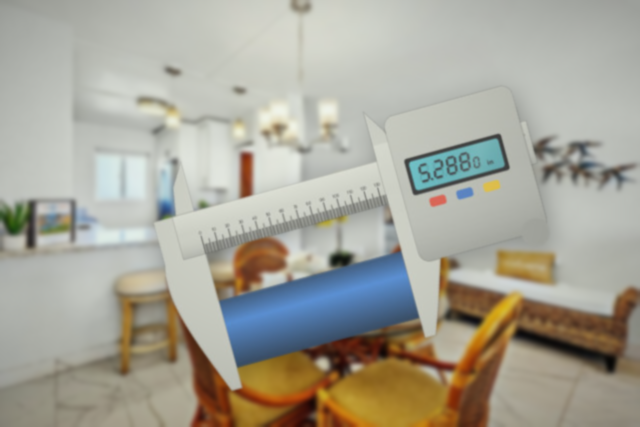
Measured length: 5.2880 in
